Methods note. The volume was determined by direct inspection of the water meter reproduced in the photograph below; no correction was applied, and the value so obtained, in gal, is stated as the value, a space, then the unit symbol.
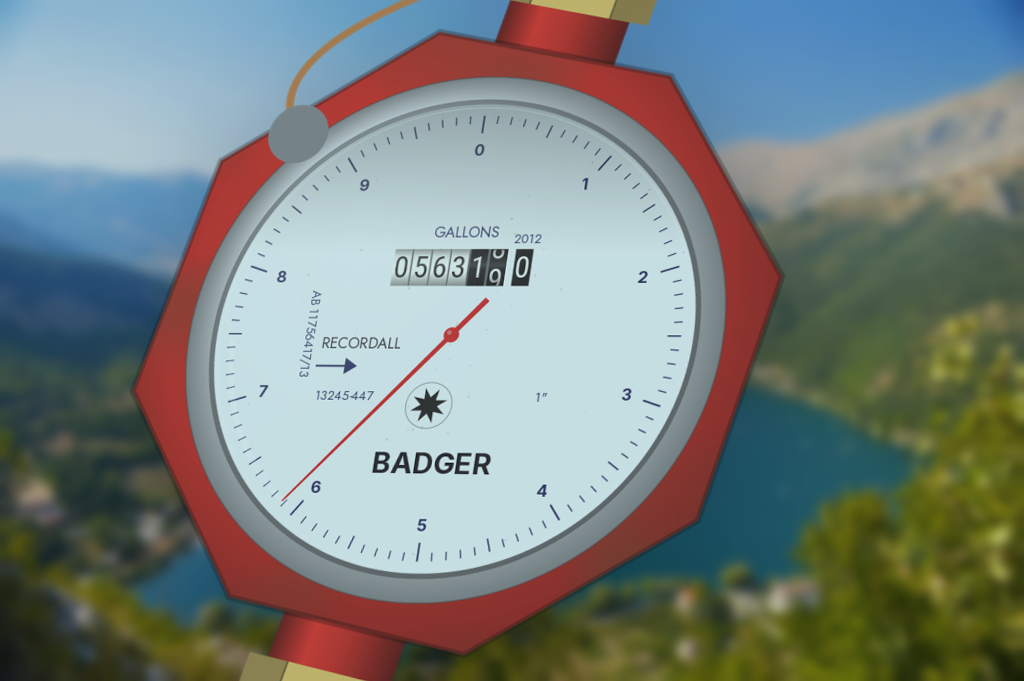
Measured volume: 563186.1 gal
